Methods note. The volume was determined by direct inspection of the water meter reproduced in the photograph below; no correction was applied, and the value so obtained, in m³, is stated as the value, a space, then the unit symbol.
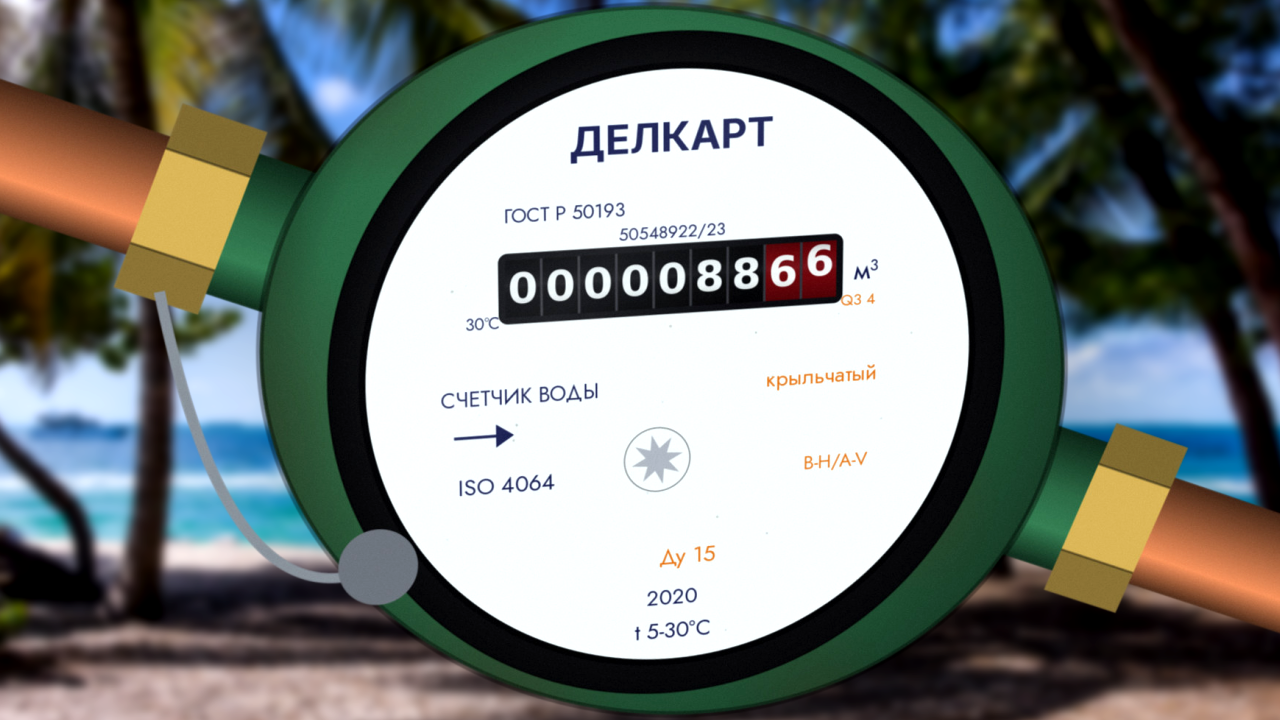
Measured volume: 88.66 m³
